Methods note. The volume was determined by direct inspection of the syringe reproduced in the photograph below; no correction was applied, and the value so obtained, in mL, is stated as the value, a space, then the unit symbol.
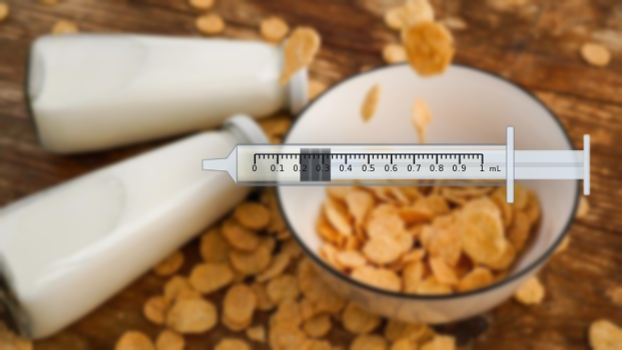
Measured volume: 0.2 mL
